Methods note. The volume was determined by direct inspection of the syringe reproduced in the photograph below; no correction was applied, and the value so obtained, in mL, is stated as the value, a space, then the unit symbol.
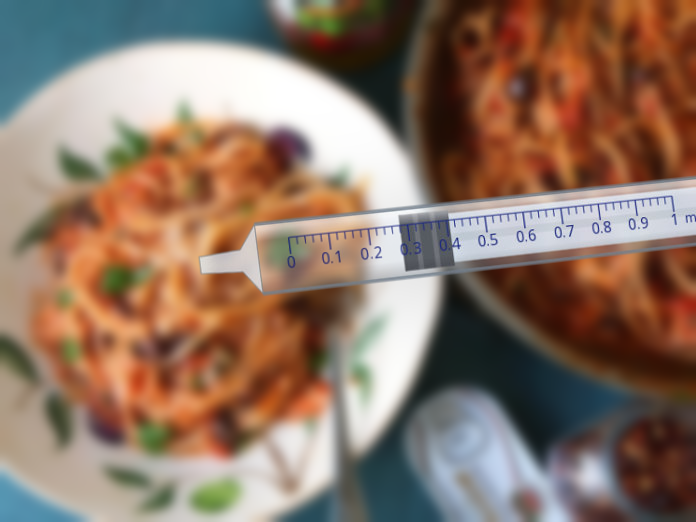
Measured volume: 0.28 mL
